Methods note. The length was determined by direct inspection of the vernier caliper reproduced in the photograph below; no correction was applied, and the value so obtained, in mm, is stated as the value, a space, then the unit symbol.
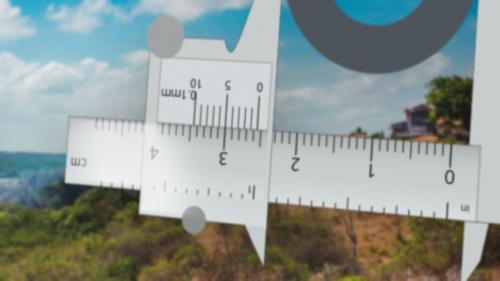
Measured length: 25.5 mm
